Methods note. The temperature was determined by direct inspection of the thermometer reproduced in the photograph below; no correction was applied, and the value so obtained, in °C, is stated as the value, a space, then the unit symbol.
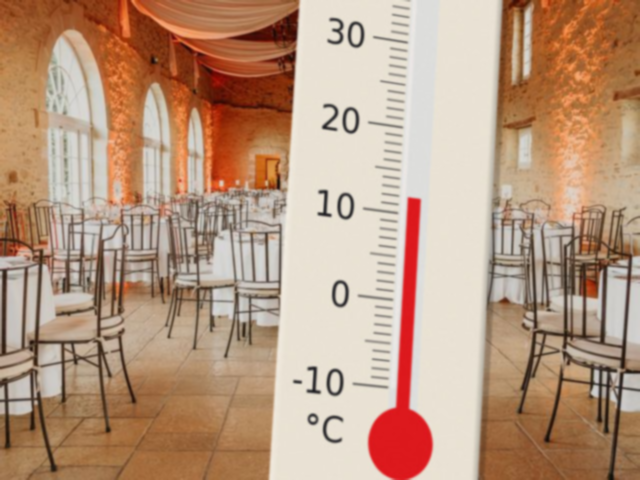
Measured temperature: 12 °C
